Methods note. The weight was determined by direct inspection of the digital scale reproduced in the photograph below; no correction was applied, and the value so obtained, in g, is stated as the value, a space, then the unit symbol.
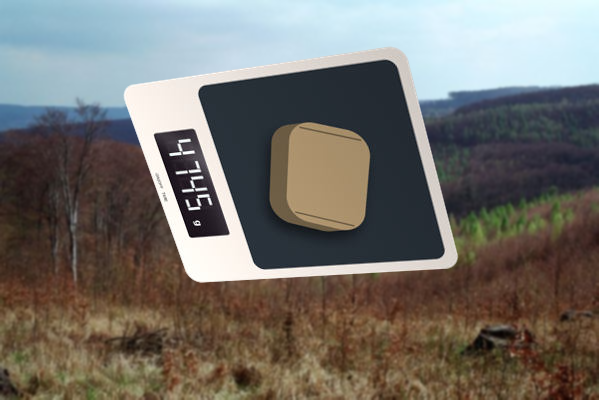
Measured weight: 4745 g
